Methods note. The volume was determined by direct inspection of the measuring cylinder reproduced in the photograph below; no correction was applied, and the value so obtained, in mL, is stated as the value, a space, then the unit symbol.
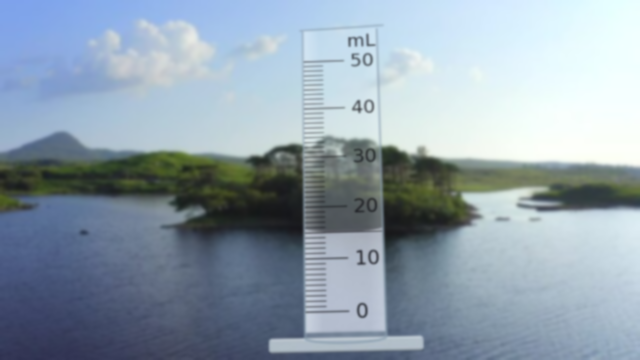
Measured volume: 15 mL
